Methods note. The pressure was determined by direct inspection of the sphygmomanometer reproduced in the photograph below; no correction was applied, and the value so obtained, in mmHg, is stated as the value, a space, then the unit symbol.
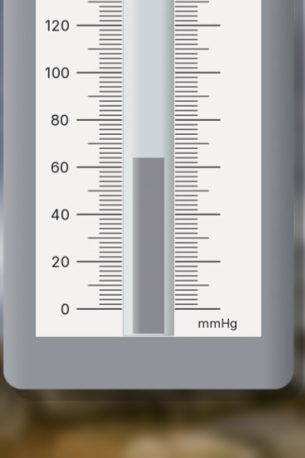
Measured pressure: 64 mmHg
